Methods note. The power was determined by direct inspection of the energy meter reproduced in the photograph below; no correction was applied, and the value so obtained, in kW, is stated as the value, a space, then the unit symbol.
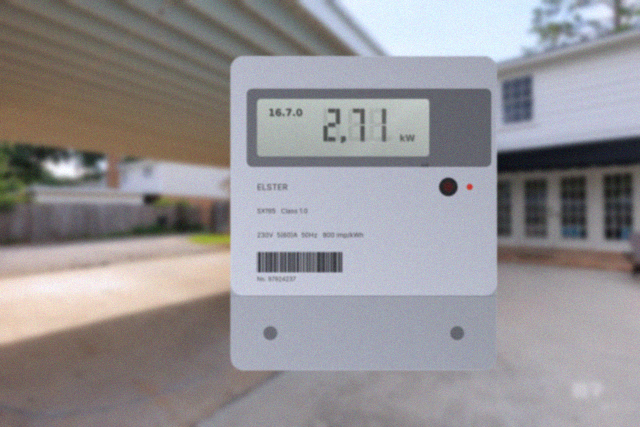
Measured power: 2.71 kW
